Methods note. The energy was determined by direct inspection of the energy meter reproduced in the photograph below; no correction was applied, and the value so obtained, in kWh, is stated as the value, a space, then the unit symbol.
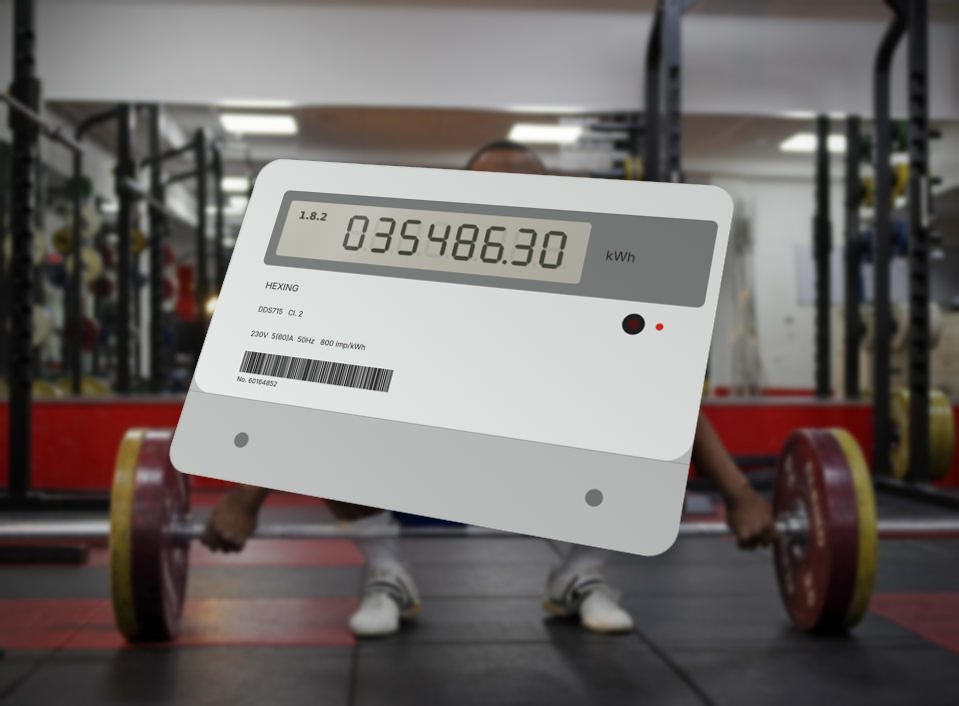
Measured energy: 35486.30 kWh
